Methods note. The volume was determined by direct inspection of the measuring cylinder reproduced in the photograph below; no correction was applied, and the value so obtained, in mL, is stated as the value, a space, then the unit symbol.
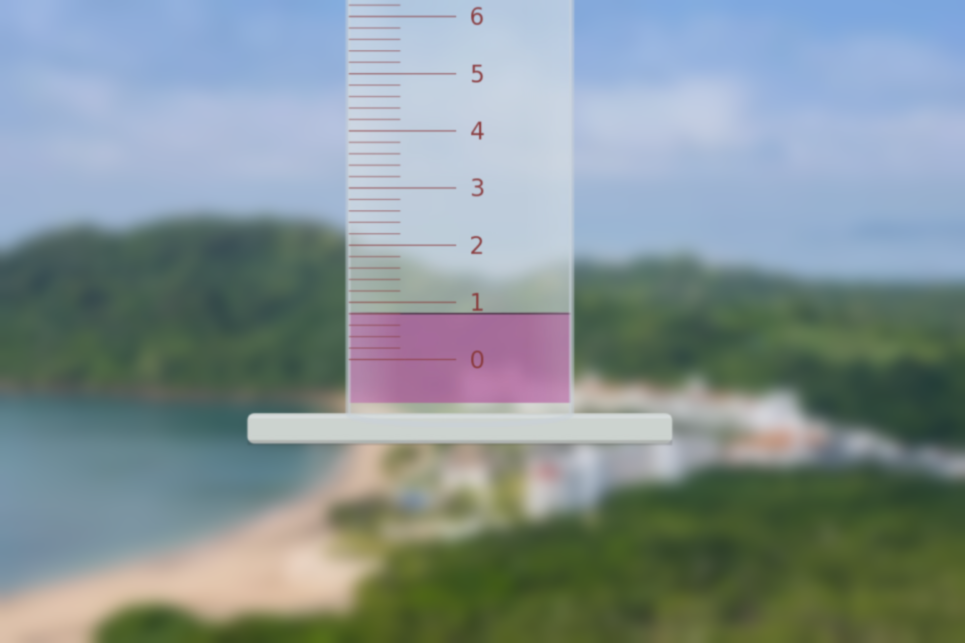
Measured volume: 0.8 mL
